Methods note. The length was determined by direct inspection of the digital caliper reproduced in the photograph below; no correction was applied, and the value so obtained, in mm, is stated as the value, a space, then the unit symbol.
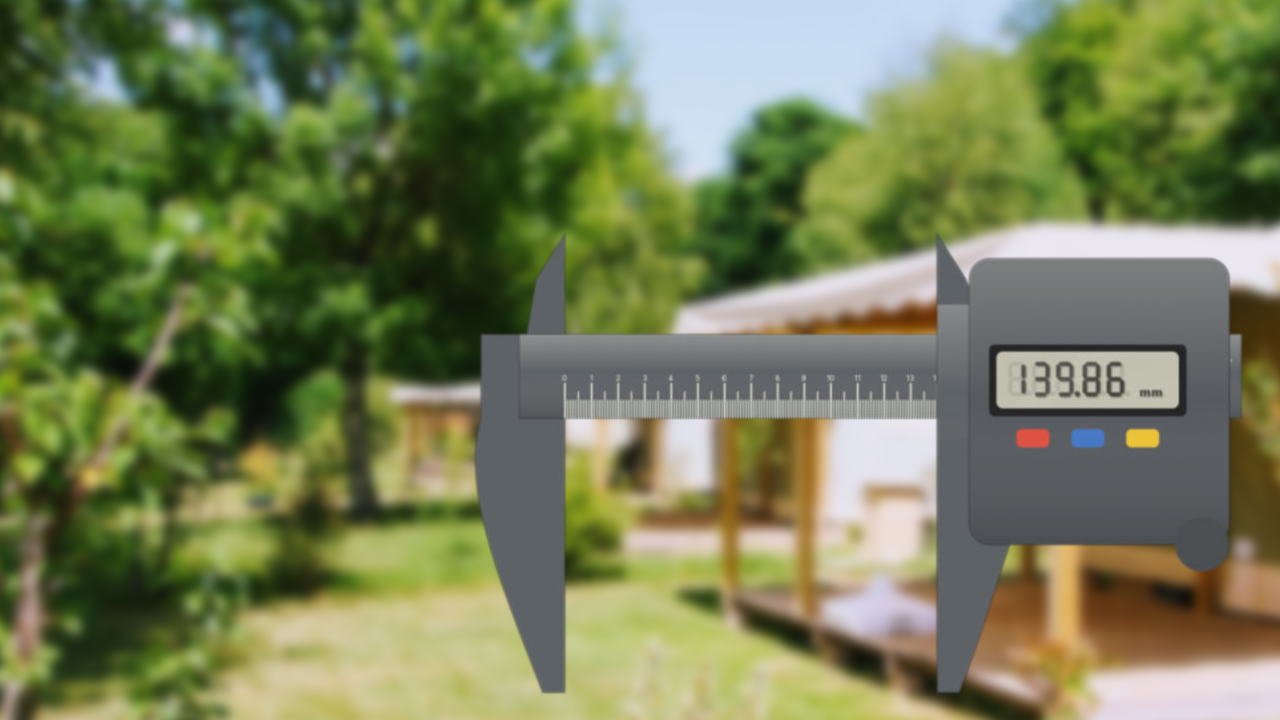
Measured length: 139.86 mm
